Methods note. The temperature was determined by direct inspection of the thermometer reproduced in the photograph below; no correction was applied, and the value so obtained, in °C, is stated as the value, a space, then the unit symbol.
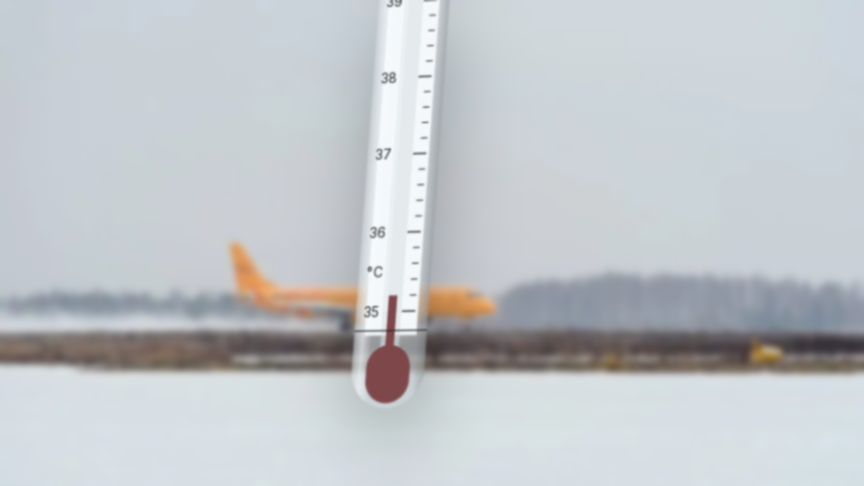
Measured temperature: 35.2 °C
